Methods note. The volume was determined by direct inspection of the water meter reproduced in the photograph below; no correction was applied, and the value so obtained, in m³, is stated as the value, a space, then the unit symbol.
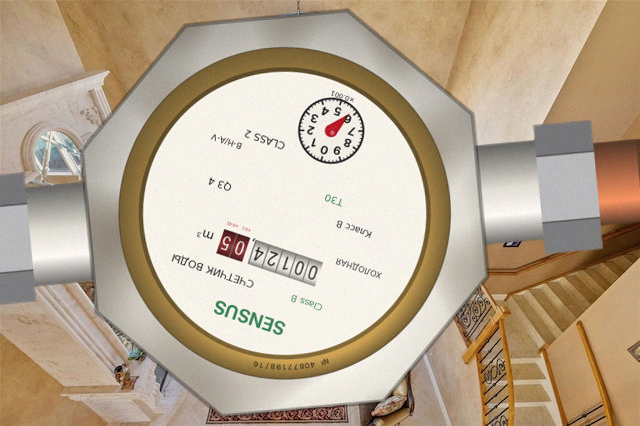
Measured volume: 124.055 m³
